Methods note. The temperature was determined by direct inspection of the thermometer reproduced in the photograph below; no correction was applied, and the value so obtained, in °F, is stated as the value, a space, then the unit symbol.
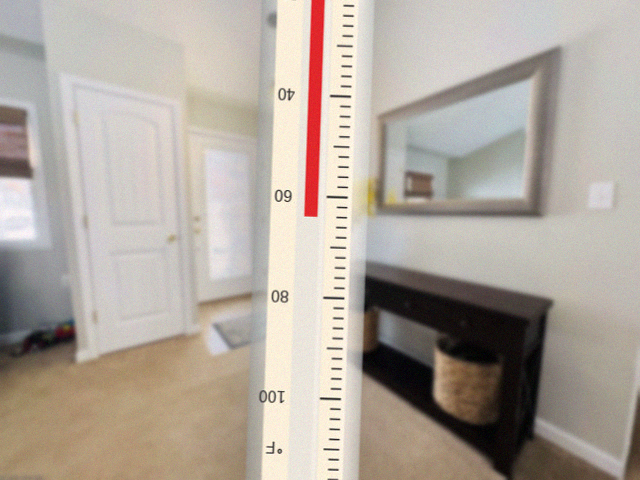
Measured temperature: 64 °F
